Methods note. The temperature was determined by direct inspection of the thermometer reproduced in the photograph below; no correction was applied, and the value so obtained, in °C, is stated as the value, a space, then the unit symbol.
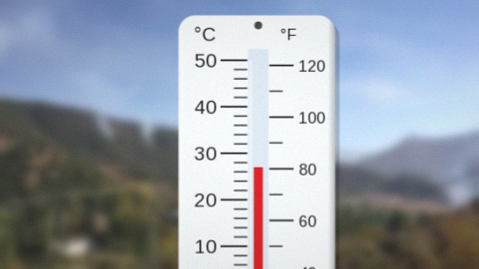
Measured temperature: 27 °C
